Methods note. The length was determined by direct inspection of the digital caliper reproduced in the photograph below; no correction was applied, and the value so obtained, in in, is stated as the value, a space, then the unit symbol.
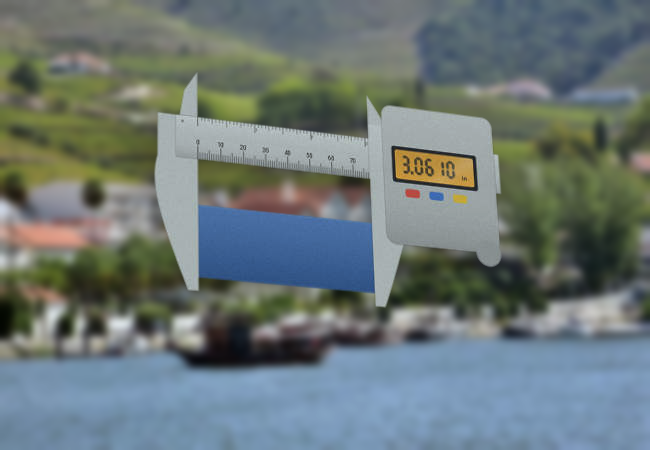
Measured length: 3.0610 in
